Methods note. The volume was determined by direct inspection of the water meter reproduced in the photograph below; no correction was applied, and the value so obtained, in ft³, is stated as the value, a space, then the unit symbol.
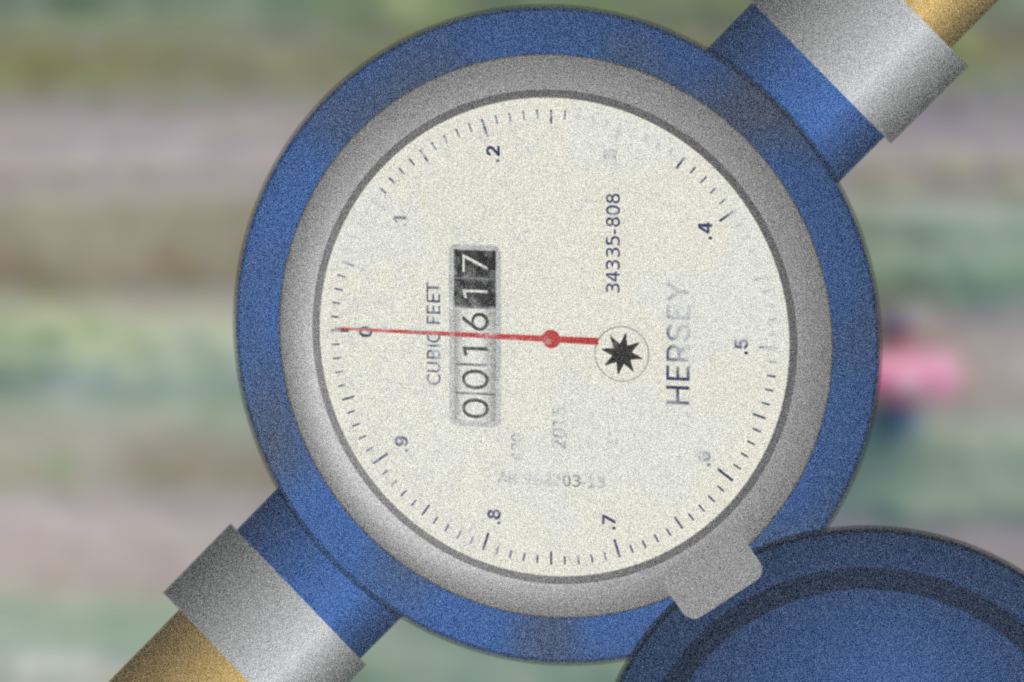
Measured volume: 1617.00 ft³
